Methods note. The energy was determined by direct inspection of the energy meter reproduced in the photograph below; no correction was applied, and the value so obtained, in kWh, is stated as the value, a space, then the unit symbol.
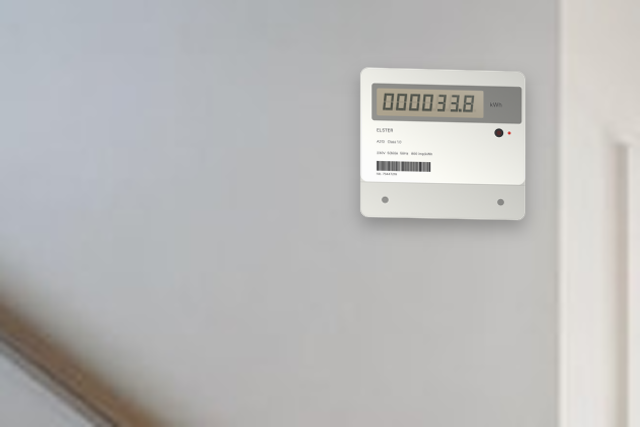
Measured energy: 33.8 kWh
